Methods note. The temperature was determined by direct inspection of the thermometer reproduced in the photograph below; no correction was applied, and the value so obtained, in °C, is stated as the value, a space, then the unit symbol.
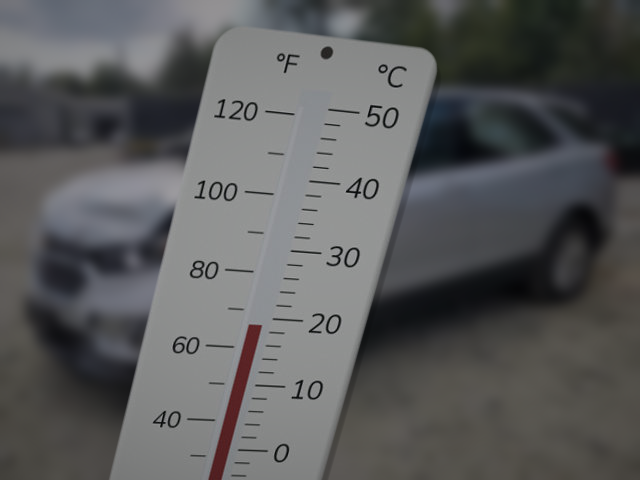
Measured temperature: 19 °C
